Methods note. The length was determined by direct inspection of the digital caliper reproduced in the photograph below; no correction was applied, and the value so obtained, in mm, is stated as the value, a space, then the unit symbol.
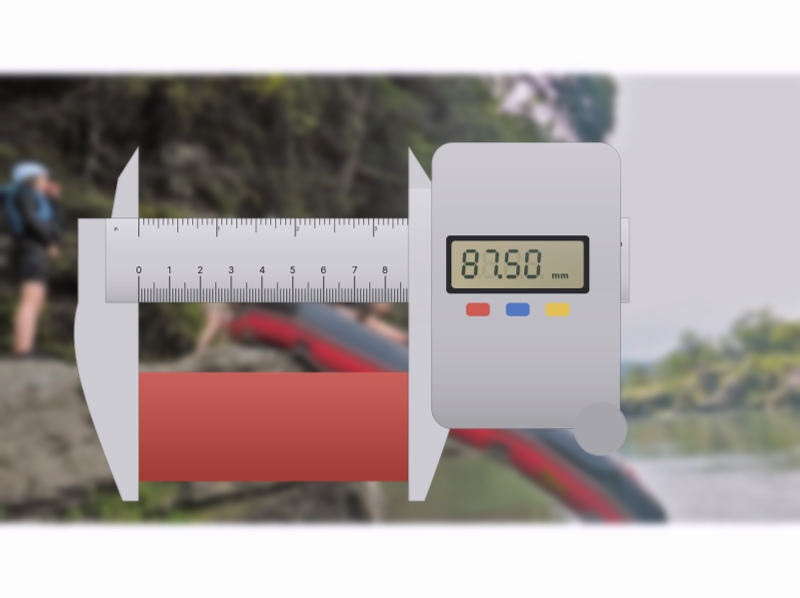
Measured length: 87.50 mm
